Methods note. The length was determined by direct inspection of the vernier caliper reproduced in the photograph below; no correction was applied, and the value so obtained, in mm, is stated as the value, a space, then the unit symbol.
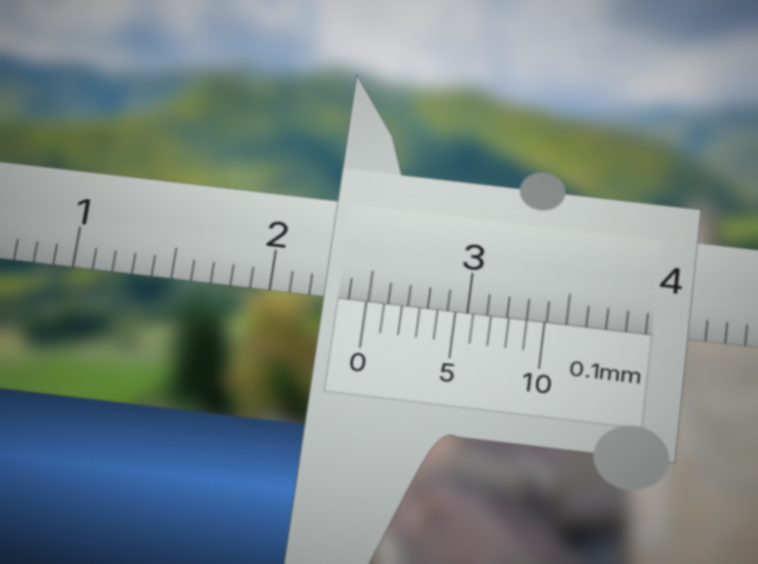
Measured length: 24.9 mm
